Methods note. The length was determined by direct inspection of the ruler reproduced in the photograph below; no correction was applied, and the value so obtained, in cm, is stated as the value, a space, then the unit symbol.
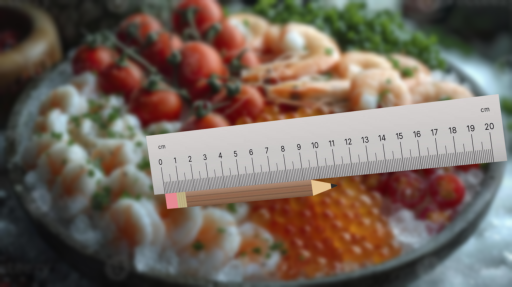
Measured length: 11 cm
